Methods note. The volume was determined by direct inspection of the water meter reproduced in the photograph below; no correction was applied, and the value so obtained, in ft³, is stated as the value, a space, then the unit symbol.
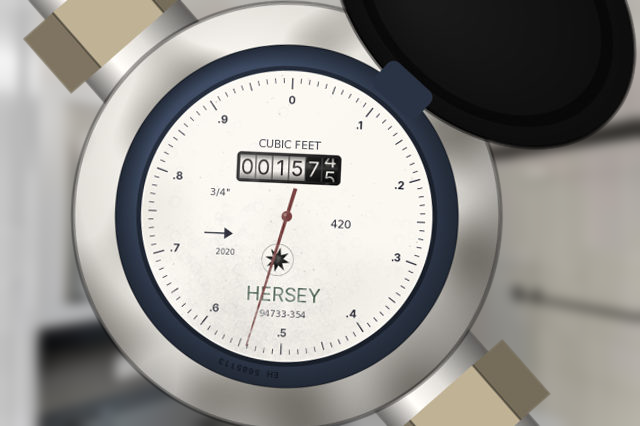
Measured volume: 1574.54 ft³
